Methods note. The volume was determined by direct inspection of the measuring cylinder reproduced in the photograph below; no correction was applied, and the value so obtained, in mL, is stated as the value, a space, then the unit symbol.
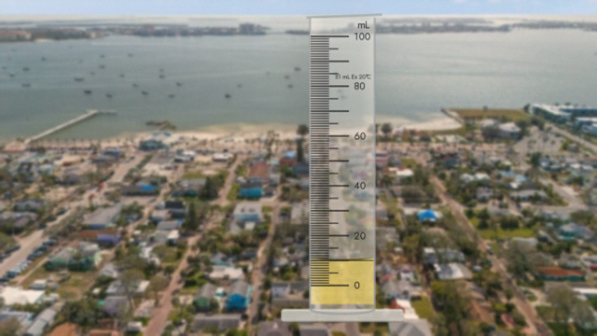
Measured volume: 10 mL
